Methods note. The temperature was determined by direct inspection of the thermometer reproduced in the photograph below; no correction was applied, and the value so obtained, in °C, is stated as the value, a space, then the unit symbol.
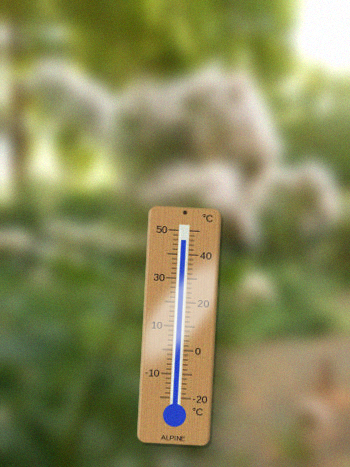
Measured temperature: 46 °C
